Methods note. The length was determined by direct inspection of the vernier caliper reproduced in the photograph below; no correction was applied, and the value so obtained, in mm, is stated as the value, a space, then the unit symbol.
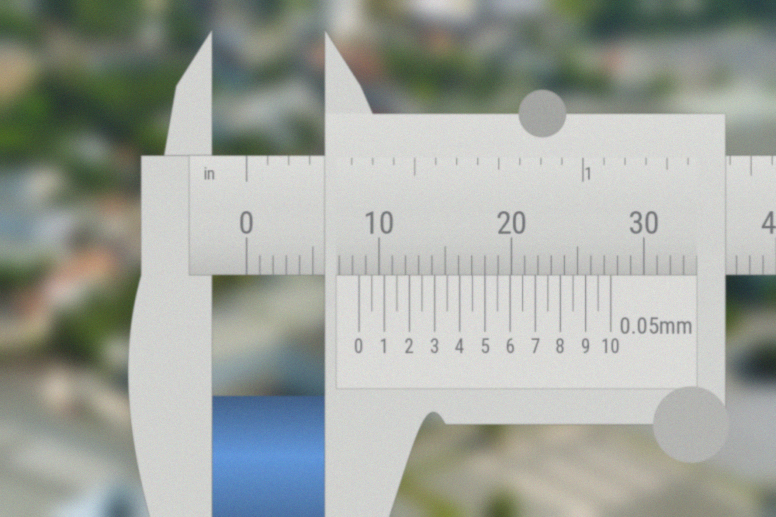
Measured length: 8.5 mm
